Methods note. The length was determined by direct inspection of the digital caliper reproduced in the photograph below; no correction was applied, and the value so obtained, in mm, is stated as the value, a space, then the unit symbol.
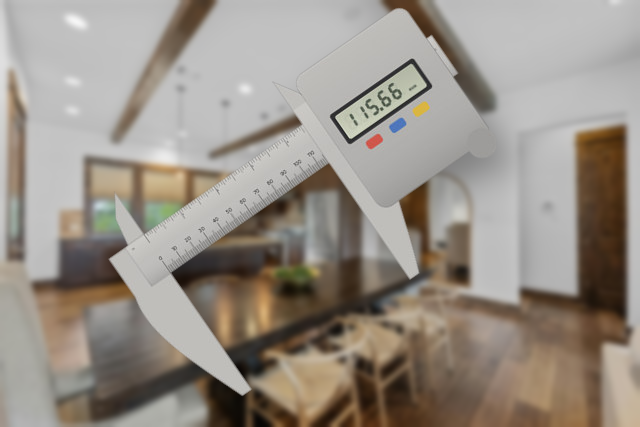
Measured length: 115.66 mm
